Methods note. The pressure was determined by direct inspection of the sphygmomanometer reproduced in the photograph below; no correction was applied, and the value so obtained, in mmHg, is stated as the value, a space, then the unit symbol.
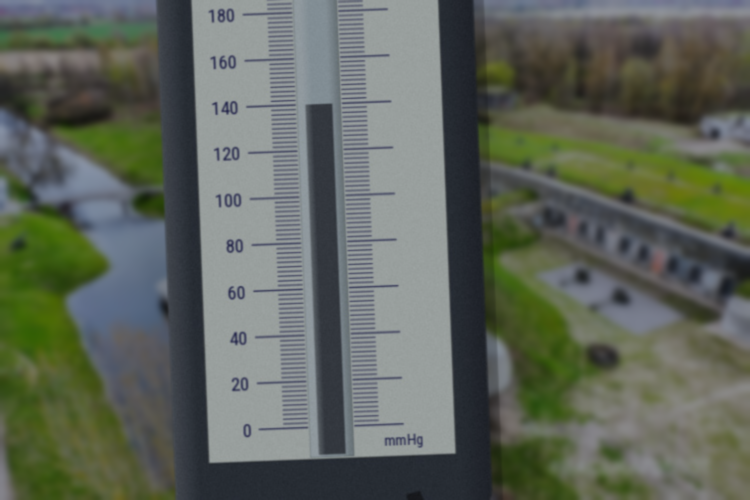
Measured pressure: 140 mmHg
